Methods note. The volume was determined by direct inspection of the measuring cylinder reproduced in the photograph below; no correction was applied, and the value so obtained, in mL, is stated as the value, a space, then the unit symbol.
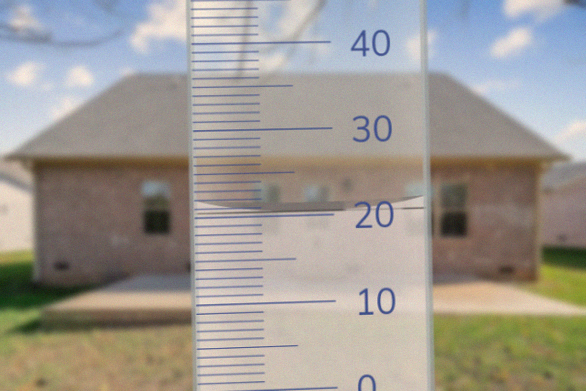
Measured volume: 20.5 mL
